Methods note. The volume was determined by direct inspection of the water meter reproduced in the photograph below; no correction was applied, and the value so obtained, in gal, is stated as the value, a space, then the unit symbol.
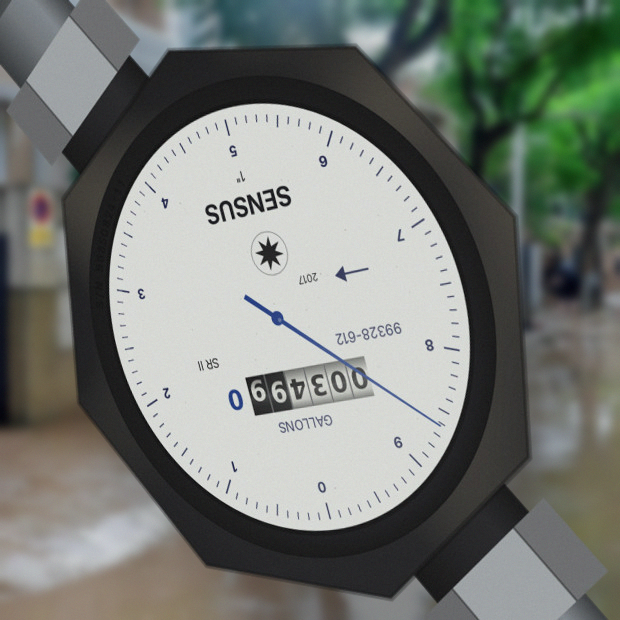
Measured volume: 34988.6 gal
